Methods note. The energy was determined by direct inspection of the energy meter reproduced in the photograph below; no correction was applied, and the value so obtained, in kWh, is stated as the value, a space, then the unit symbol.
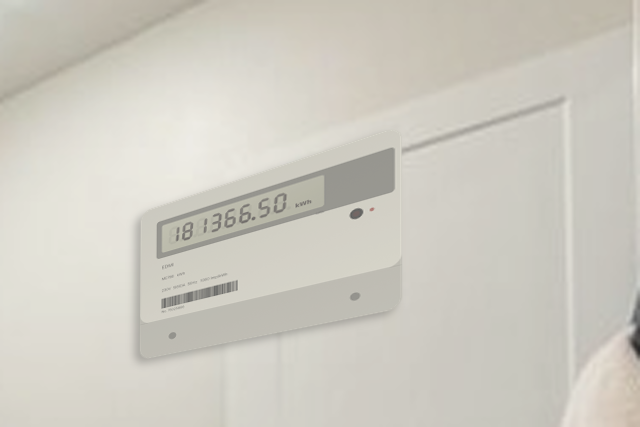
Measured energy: 181366.50 kWh
